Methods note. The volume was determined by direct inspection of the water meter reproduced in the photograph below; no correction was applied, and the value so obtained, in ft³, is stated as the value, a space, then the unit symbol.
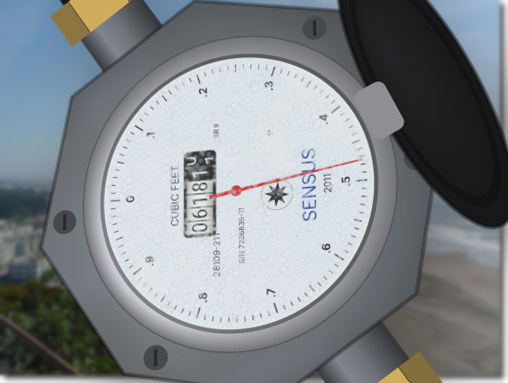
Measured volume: 61810.47 ft³
